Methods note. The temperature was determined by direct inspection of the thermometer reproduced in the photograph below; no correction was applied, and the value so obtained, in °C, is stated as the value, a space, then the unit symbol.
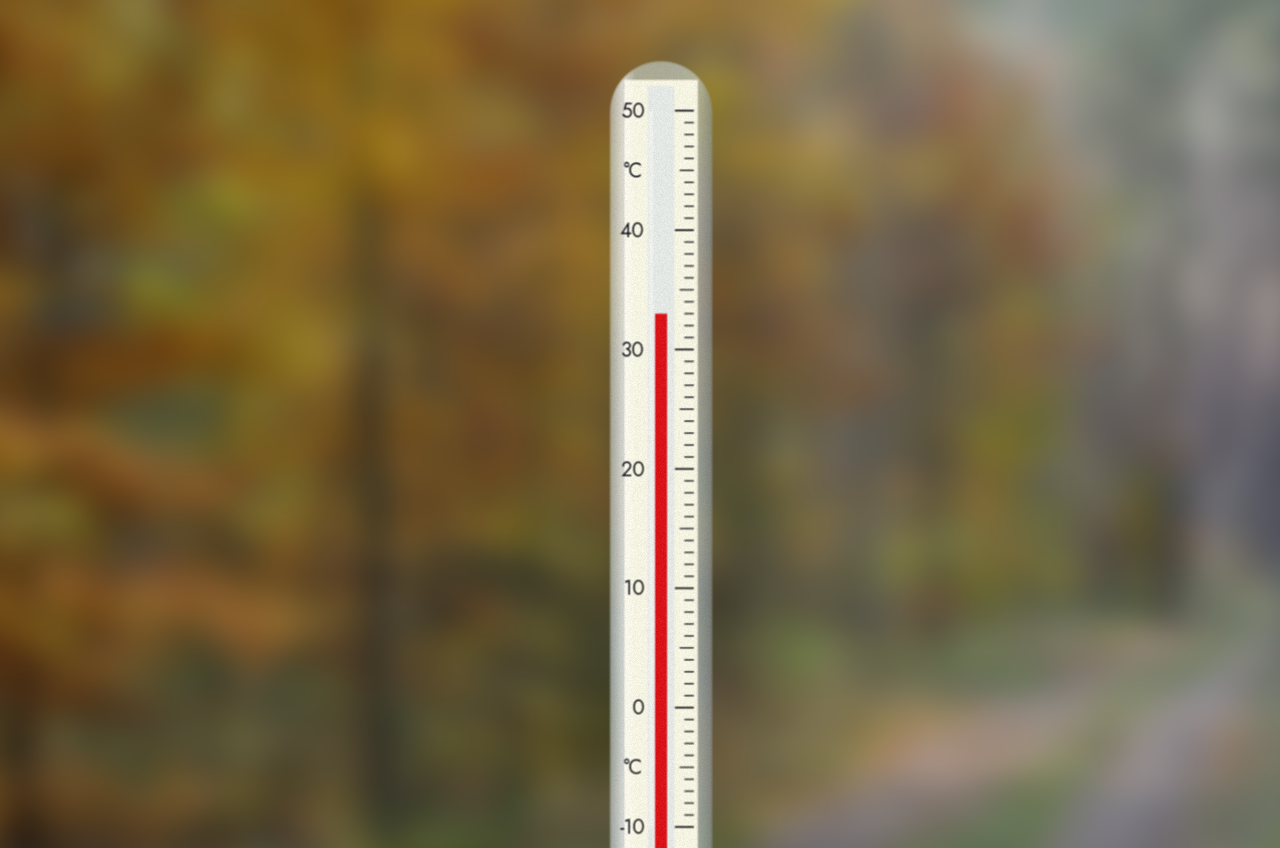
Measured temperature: 33 °C
